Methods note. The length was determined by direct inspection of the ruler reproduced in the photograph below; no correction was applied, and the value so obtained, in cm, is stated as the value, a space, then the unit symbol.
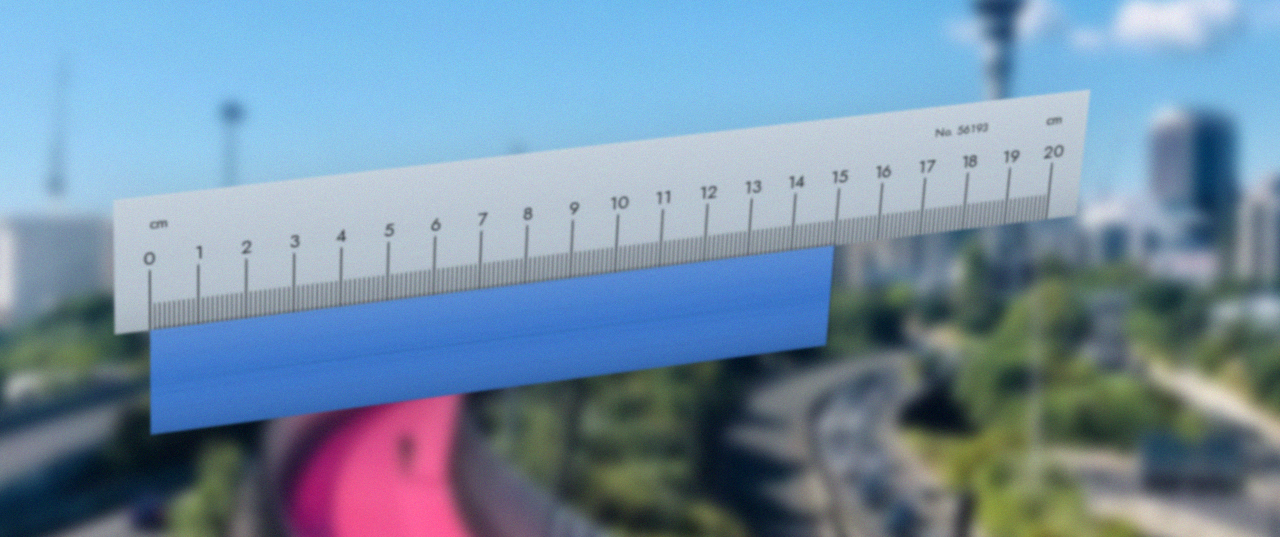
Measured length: 15 cm
